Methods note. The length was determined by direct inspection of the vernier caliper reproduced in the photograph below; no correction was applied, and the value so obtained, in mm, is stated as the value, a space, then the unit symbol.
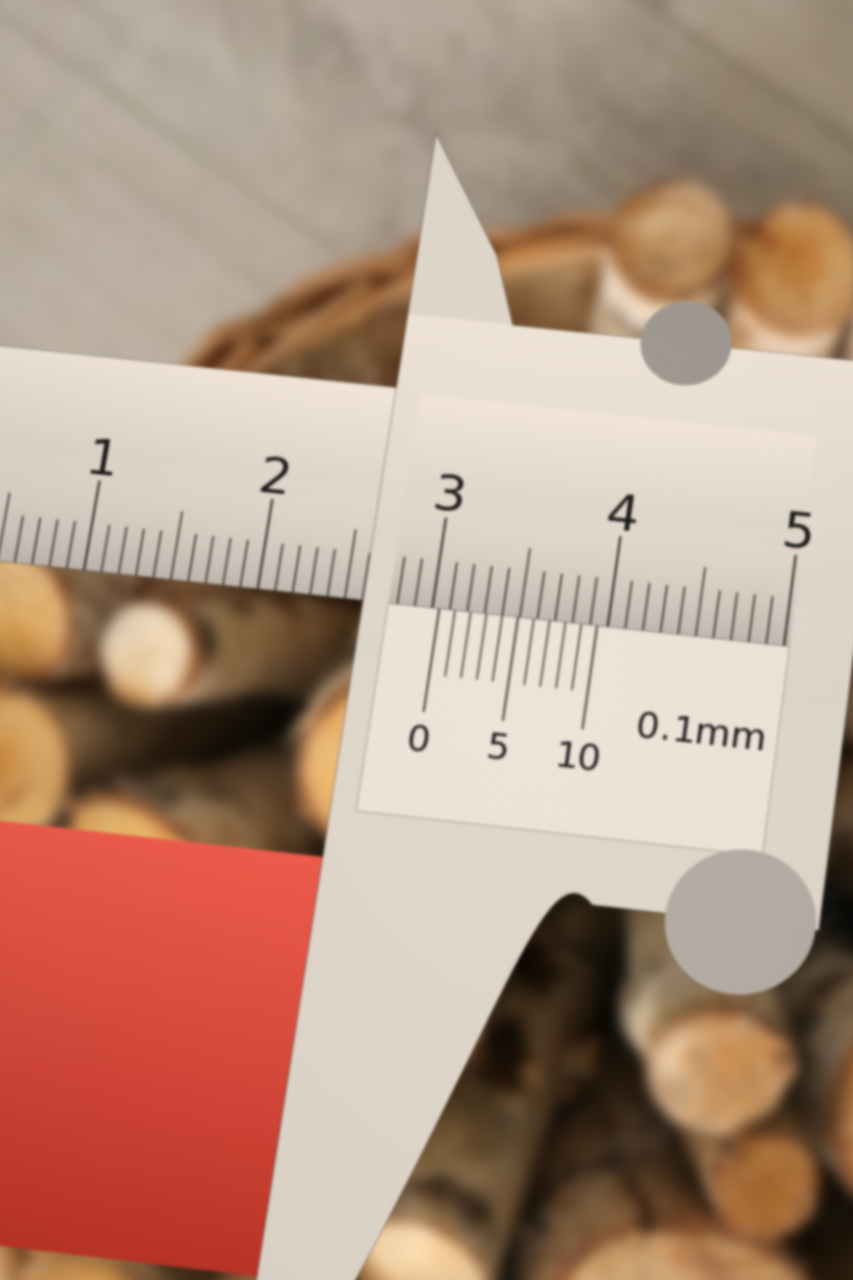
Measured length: 30.4 mm
